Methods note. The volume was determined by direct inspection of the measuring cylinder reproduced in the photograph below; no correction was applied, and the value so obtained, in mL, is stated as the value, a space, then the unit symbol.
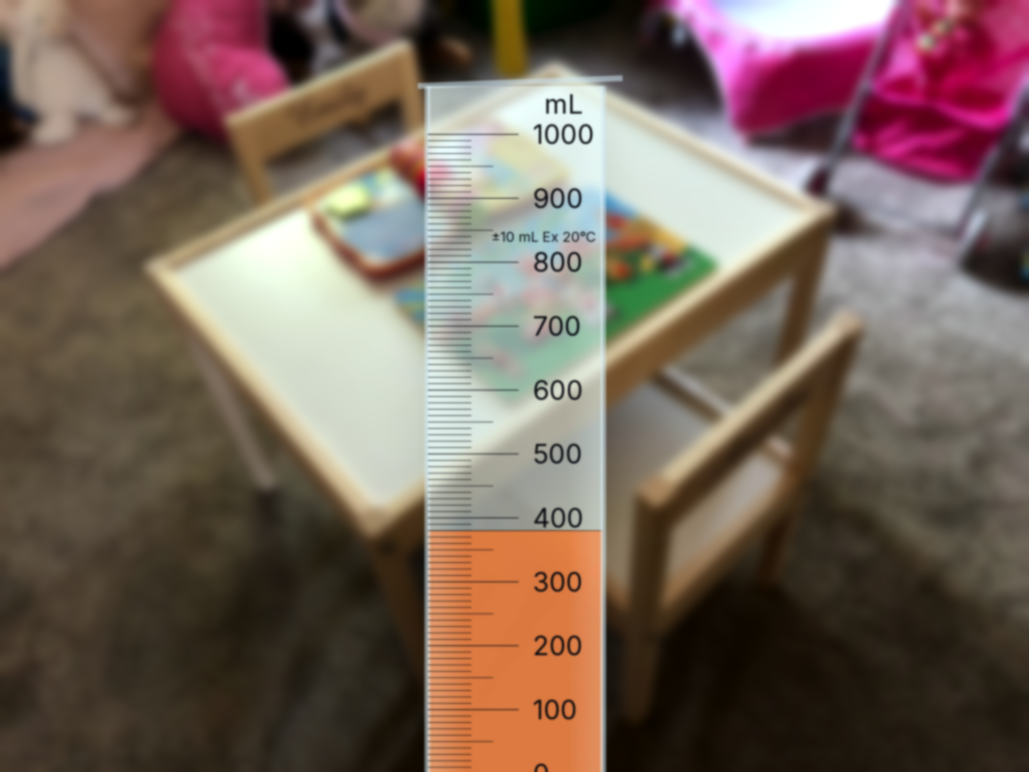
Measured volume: 380 mL
